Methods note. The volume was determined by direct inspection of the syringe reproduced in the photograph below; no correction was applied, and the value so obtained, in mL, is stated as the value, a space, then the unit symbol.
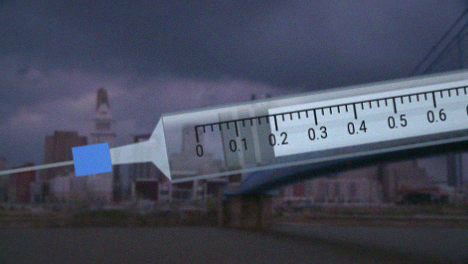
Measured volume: 0.06 mL
